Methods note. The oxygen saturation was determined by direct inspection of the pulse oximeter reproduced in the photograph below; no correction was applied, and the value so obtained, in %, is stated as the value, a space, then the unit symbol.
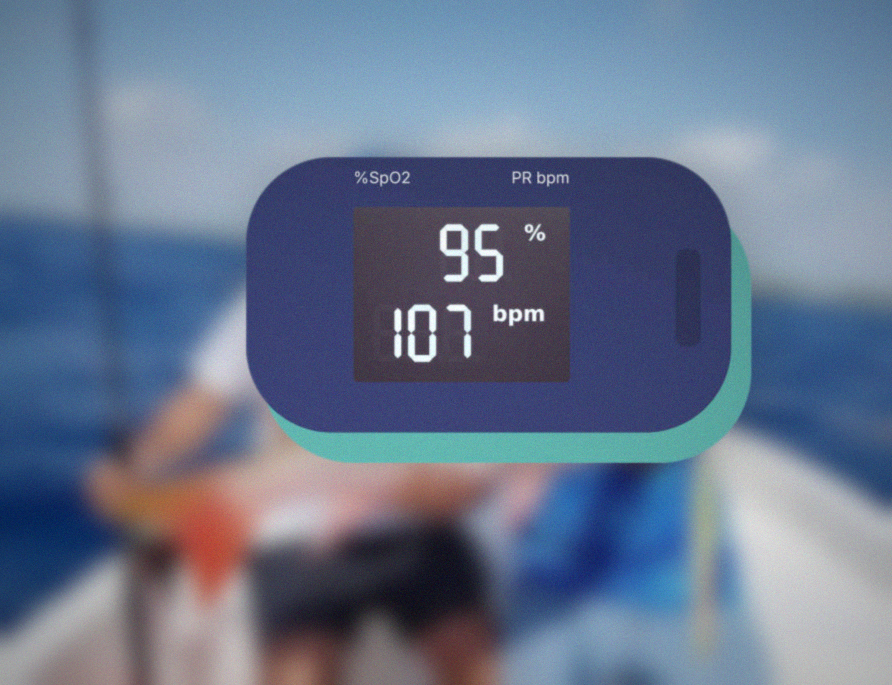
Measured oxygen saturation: 95 %
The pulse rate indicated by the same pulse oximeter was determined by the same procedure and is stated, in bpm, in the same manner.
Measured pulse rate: 107 bpm
